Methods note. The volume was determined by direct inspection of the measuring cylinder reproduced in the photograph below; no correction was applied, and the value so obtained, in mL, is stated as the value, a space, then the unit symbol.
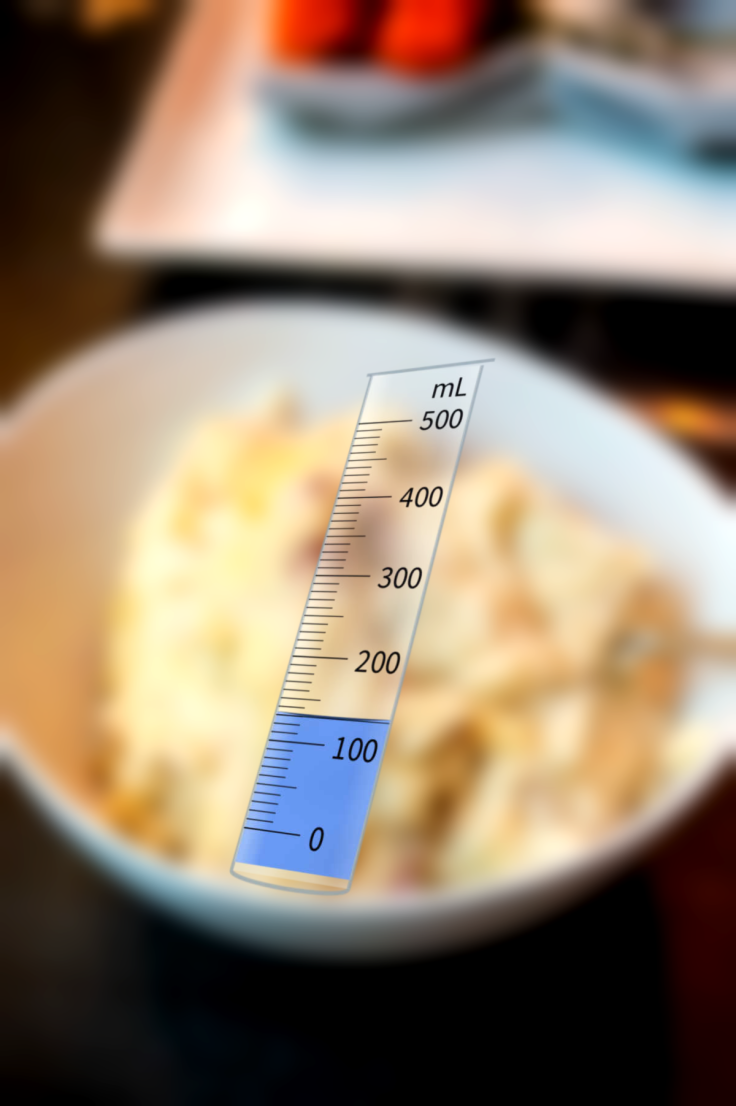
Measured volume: 130 mL
